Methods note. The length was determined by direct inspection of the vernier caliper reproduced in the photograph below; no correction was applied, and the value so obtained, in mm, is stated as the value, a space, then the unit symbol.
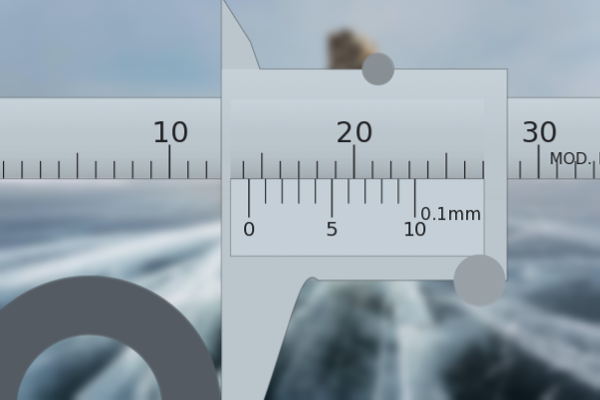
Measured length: 14.3 mm
